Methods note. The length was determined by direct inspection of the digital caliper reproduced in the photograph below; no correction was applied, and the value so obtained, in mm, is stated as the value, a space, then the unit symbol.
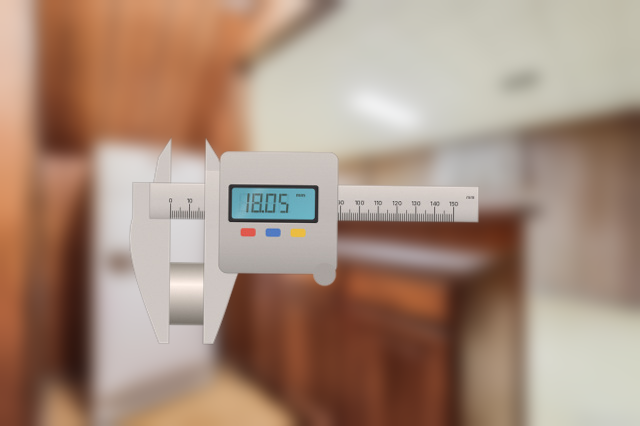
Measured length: 18.05 mm
